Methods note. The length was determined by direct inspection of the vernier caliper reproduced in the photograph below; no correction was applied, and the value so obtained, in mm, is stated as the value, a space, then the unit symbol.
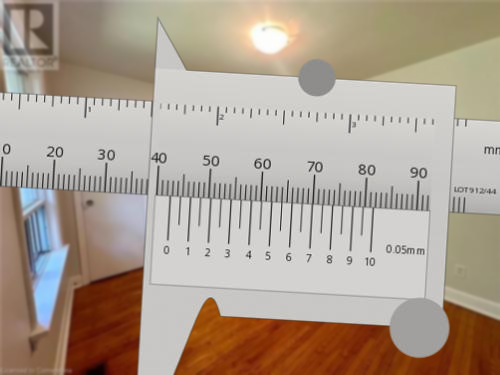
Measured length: 42.6 mm
